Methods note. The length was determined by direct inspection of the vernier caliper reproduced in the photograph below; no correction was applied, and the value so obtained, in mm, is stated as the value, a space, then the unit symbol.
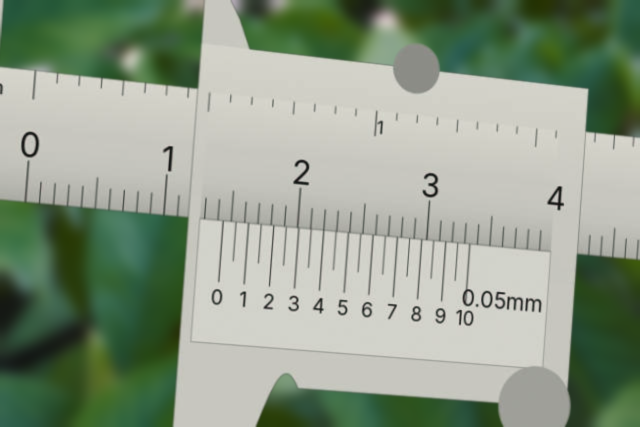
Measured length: 14.4 mm
